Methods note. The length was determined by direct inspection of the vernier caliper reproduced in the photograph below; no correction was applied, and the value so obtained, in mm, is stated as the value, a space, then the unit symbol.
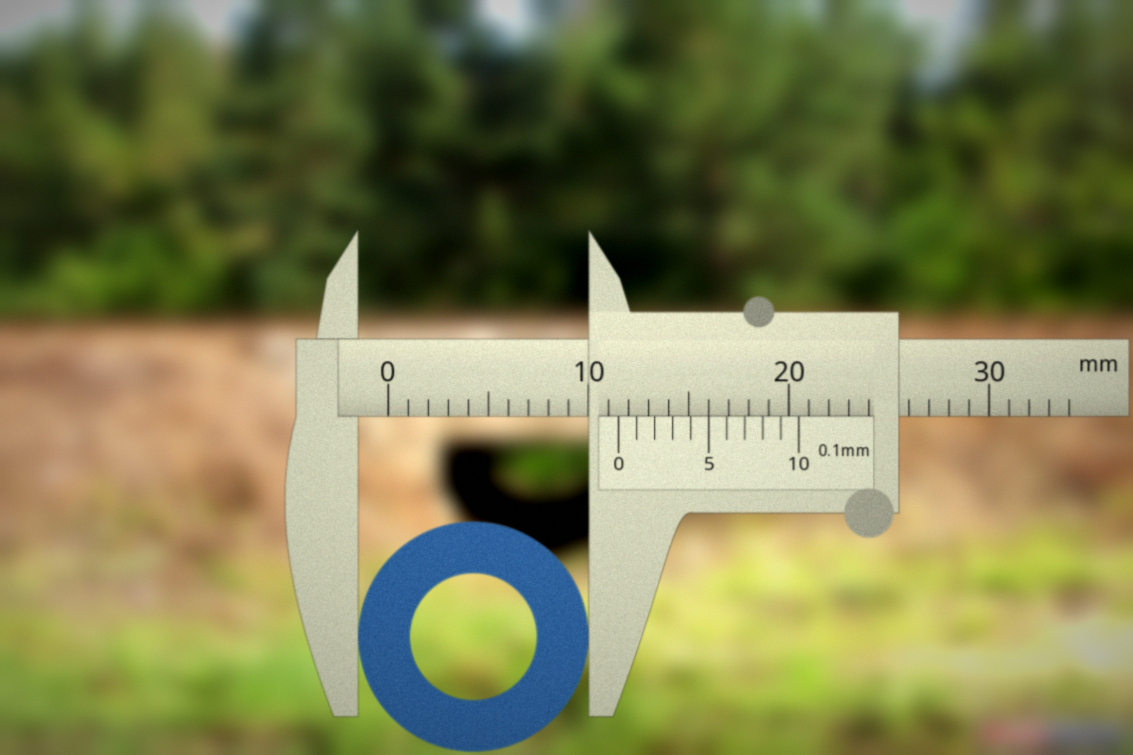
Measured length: 11.5 mm
